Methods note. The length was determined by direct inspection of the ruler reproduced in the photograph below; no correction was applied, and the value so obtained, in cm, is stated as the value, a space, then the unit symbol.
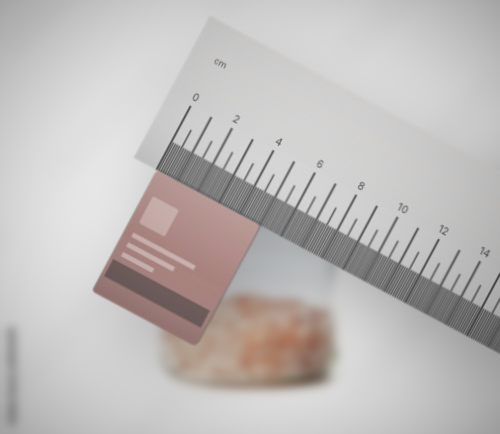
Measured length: 5 cm
